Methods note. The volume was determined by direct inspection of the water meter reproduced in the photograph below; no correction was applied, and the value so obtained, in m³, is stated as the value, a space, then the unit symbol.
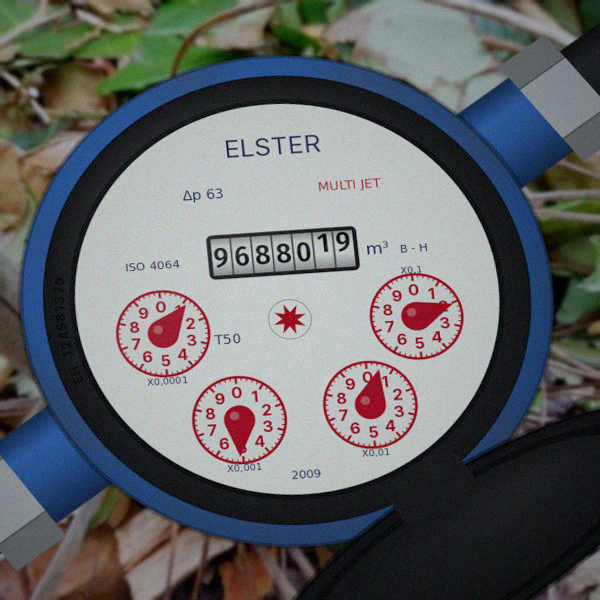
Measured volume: 9688019.2051 m³
